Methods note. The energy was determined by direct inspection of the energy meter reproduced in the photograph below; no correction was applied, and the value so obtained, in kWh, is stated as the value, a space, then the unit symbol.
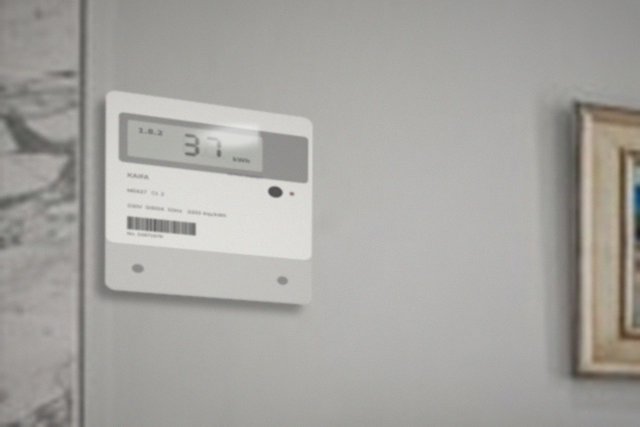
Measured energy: 37 kWh
